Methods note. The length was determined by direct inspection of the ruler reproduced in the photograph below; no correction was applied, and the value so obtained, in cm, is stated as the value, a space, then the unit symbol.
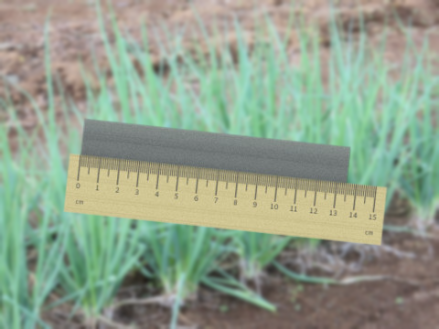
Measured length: 13.5 cm
